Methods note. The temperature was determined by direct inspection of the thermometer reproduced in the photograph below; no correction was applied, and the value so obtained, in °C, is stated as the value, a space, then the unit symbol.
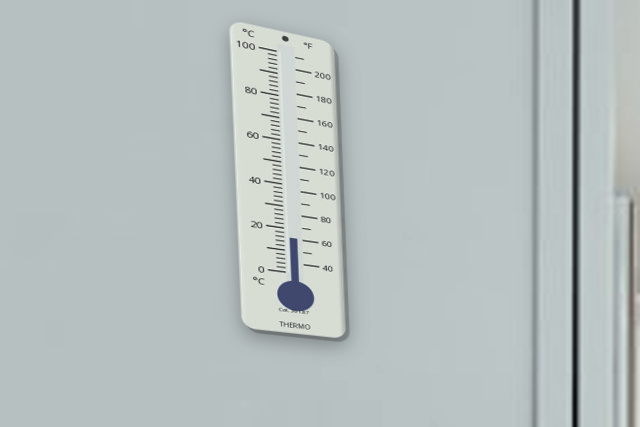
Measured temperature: 16 °C
